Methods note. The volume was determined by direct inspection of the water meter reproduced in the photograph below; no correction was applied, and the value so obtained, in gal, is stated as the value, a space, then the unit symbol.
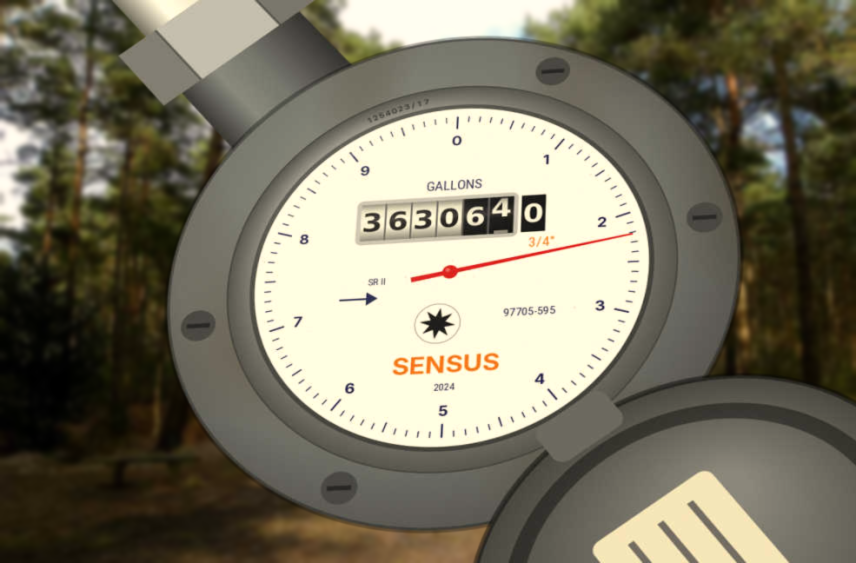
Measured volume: 3630642.2 gal
